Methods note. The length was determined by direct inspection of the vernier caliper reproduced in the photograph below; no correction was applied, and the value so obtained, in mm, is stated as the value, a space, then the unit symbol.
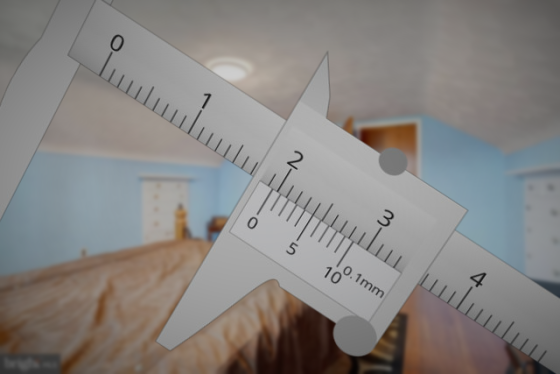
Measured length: 19.5 mm
